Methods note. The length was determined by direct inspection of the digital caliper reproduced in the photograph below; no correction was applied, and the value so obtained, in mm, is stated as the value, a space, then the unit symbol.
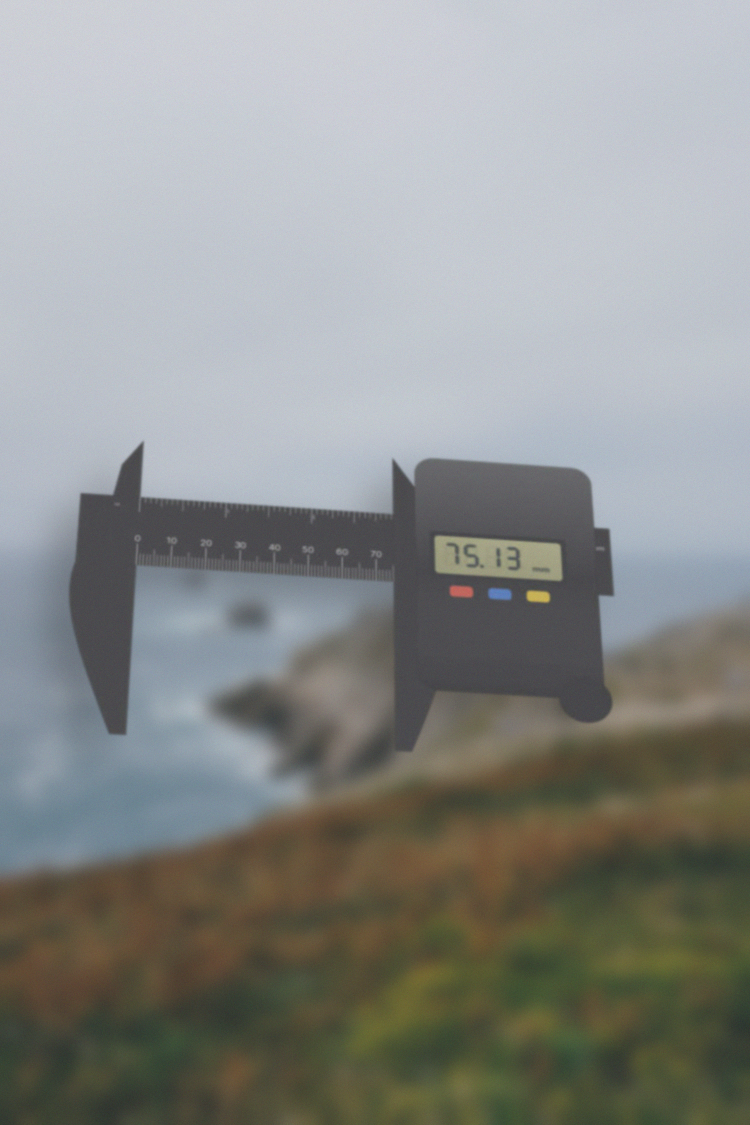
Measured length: 75.13 mm
